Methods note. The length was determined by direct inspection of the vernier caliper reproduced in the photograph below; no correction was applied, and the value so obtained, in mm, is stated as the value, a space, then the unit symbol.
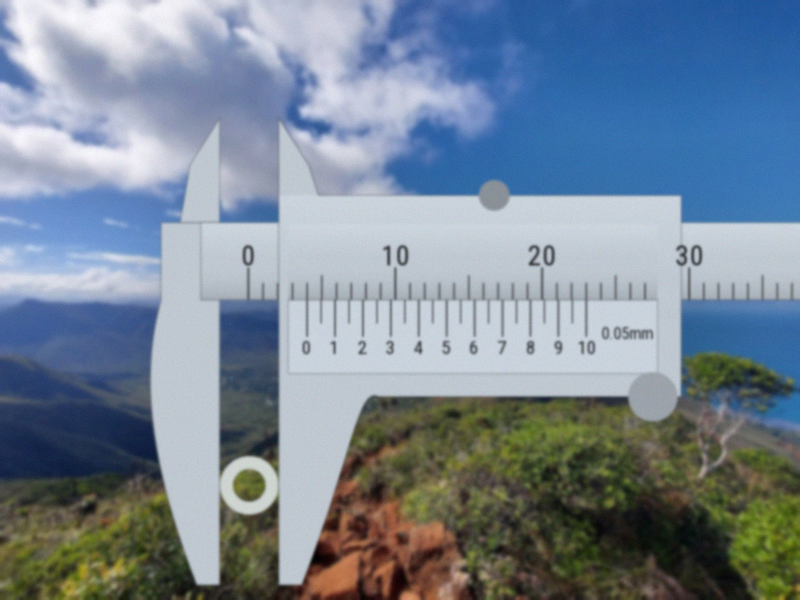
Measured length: 4.0 mm
